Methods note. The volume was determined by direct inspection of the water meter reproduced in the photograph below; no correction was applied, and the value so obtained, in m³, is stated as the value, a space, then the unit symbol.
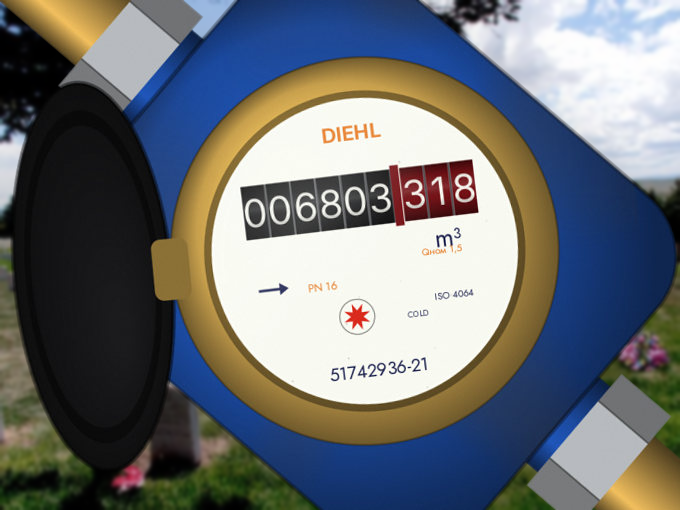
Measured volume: 6803.318 m³
